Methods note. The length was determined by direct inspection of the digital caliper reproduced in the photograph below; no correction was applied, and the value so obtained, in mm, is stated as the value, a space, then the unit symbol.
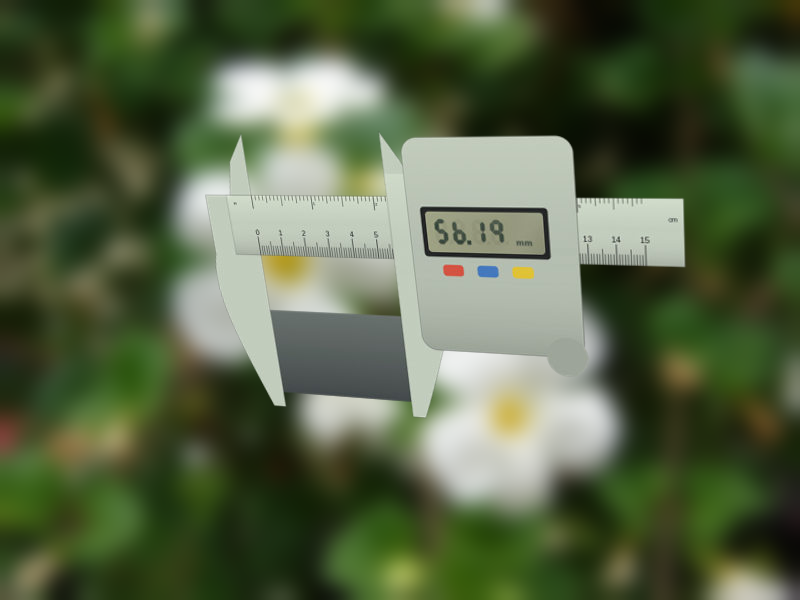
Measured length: 56.19 mm
